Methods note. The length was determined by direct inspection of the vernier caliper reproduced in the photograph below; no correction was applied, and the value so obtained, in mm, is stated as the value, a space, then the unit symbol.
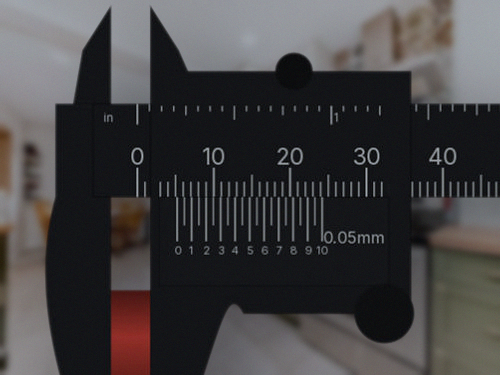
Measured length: 5.2 mm
